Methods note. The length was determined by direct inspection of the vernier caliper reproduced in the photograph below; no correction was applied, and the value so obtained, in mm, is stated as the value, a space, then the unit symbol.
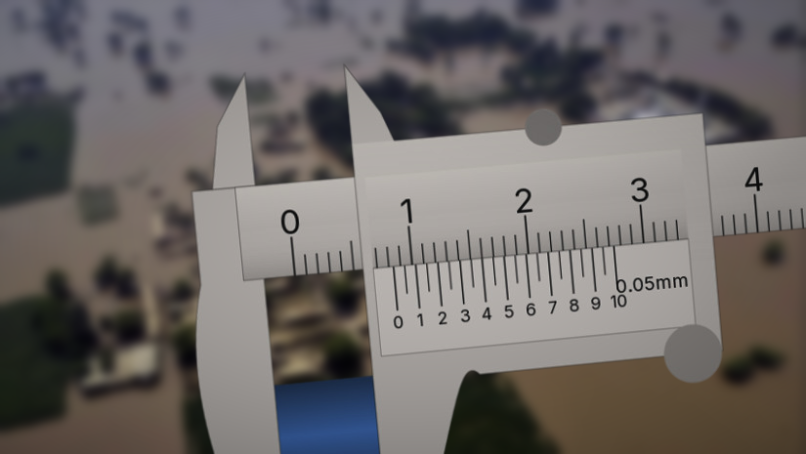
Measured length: 8.4 mm
